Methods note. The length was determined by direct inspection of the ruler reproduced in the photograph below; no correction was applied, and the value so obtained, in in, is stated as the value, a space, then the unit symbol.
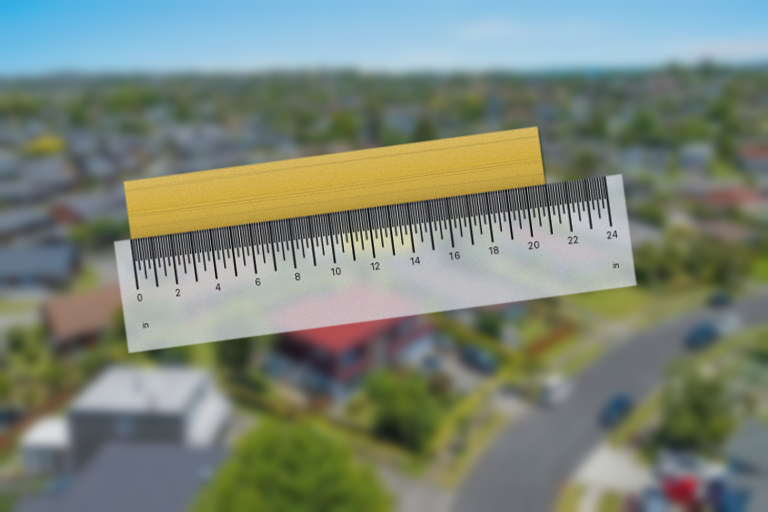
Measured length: 21 in
